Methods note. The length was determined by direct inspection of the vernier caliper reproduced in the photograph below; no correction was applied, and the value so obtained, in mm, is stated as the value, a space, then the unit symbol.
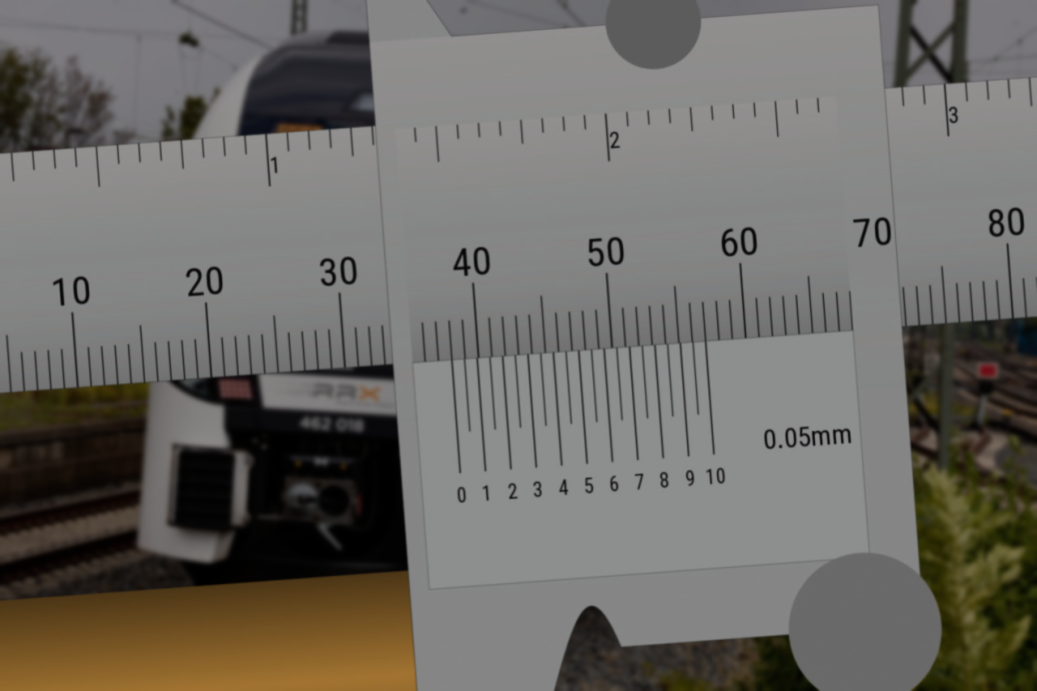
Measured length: 38.0 mm
